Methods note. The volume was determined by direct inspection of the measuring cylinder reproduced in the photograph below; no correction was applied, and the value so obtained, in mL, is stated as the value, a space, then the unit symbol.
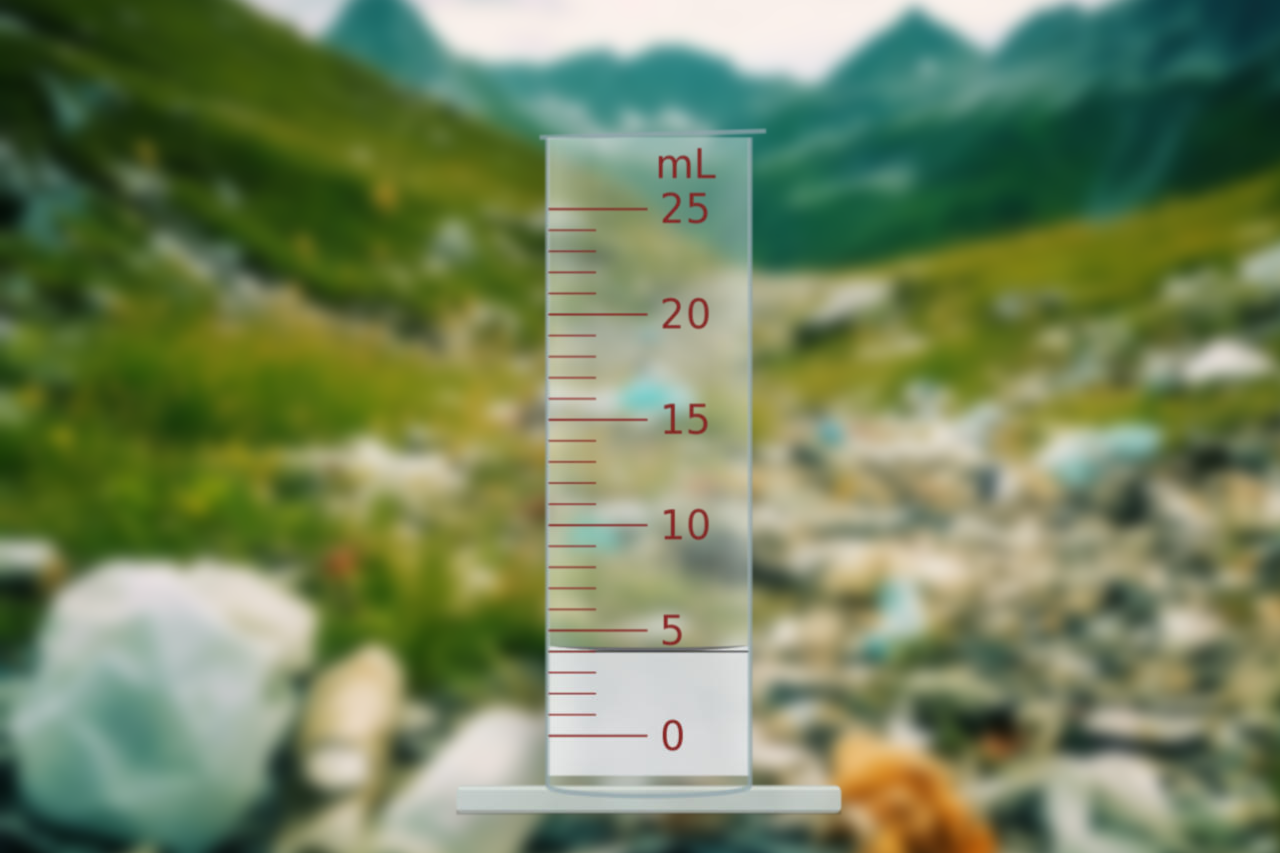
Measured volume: 4 mL
